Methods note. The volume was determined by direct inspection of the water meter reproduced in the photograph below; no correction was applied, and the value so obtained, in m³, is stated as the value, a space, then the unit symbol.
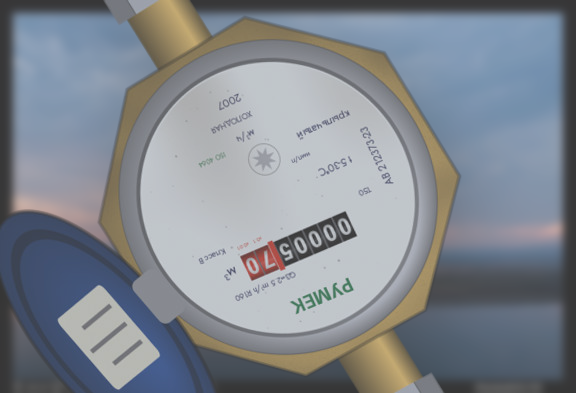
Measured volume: 5.70 m³
